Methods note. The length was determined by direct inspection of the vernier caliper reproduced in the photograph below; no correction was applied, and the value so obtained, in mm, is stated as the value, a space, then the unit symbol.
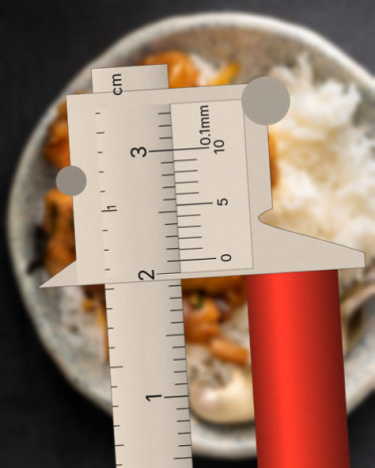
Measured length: 21.0 mm
